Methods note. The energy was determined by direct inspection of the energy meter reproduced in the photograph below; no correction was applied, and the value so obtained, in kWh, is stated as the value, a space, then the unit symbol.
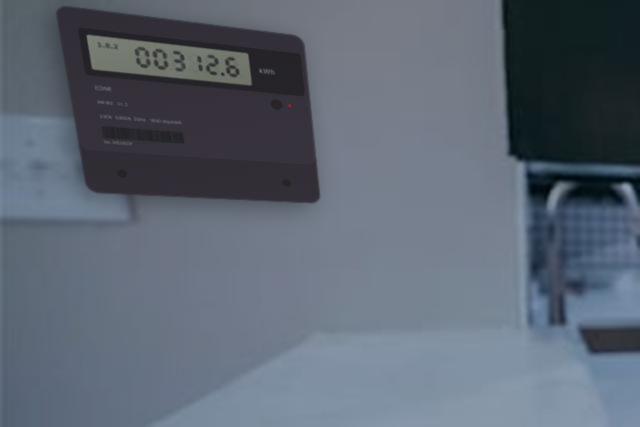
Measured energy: 312.6 kWh
